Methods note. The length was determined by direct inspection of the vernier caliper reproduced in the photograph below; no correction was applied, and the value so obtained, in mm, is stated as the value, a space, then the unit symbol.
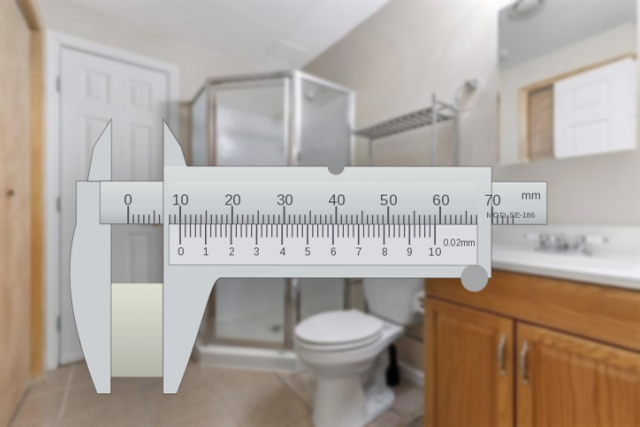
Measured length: 10.0 mm
